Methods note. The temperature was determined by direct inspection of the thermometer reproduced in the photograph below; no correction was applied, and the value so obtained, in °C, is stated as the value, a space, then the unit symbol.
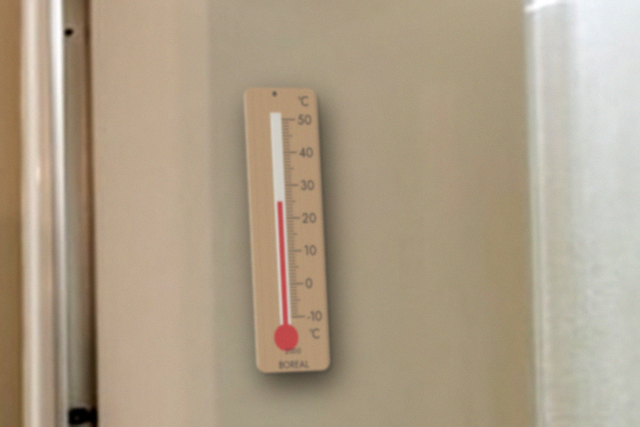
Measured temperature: 25 °C
